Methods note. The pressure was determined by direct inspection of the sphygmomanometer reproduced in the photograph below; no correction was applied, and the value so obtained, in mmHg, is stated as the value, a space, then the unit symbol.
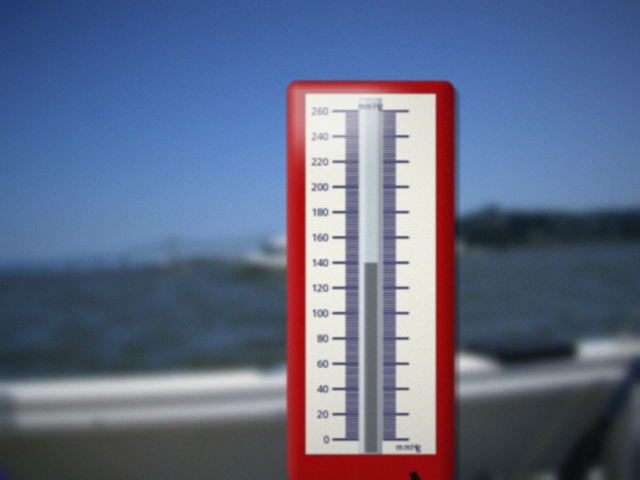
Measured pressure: 140 mmHg
